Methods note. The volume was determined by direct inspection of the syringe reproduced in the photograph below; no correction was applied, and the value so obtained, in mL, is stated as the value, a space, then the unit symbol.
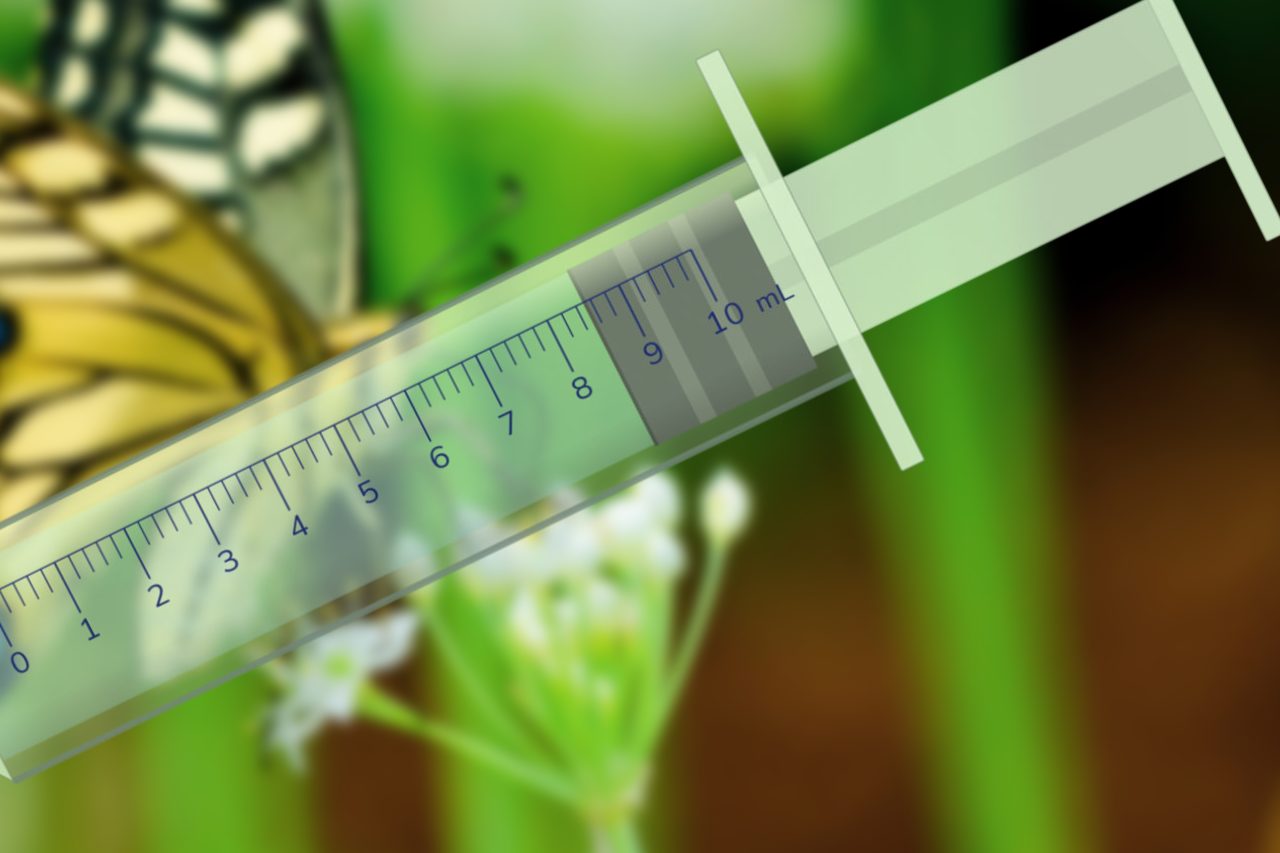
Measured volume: 8.5 mL
